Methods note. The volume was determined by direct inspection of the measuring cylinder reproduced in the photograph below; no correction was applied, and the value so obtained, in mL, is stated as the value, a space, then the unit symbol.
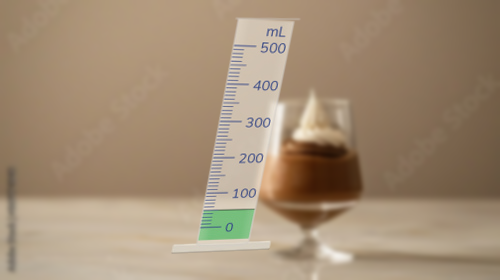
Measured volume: 50 mL
